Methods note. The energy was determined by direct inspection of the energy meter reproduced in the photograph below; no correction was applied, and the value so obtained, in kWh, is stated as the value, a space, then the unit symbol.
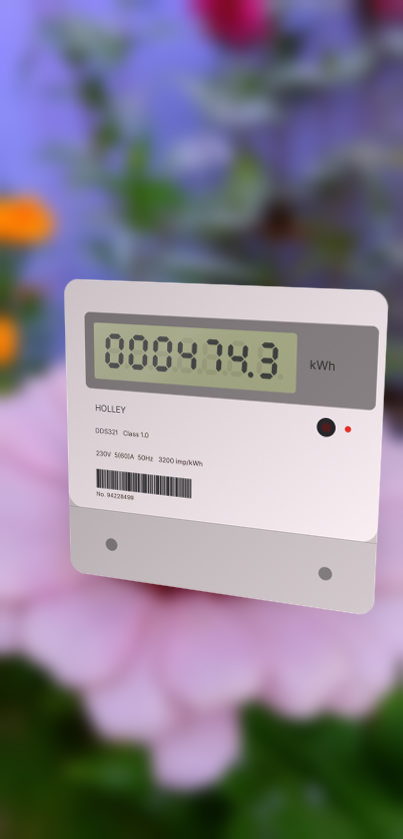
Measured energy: 474.3 kWh
